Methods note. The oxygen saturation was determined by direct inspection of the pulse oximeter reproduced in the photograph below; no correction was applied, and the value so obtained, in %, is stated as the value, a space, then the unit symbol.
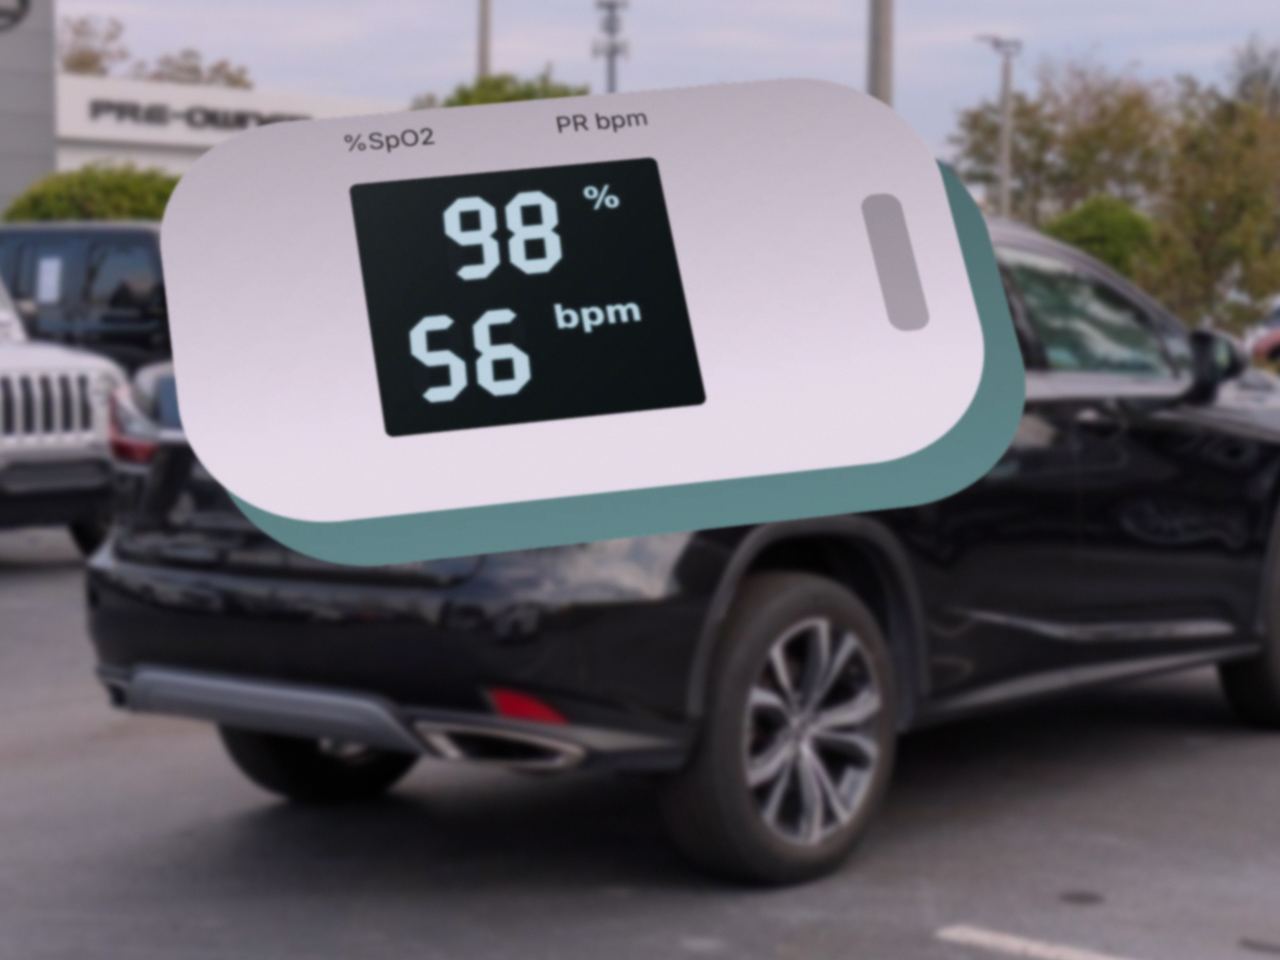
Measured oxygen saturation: 98 %
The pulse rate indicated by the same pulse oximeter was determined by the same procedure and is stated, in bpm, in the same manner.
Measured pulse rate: 56 bpm
